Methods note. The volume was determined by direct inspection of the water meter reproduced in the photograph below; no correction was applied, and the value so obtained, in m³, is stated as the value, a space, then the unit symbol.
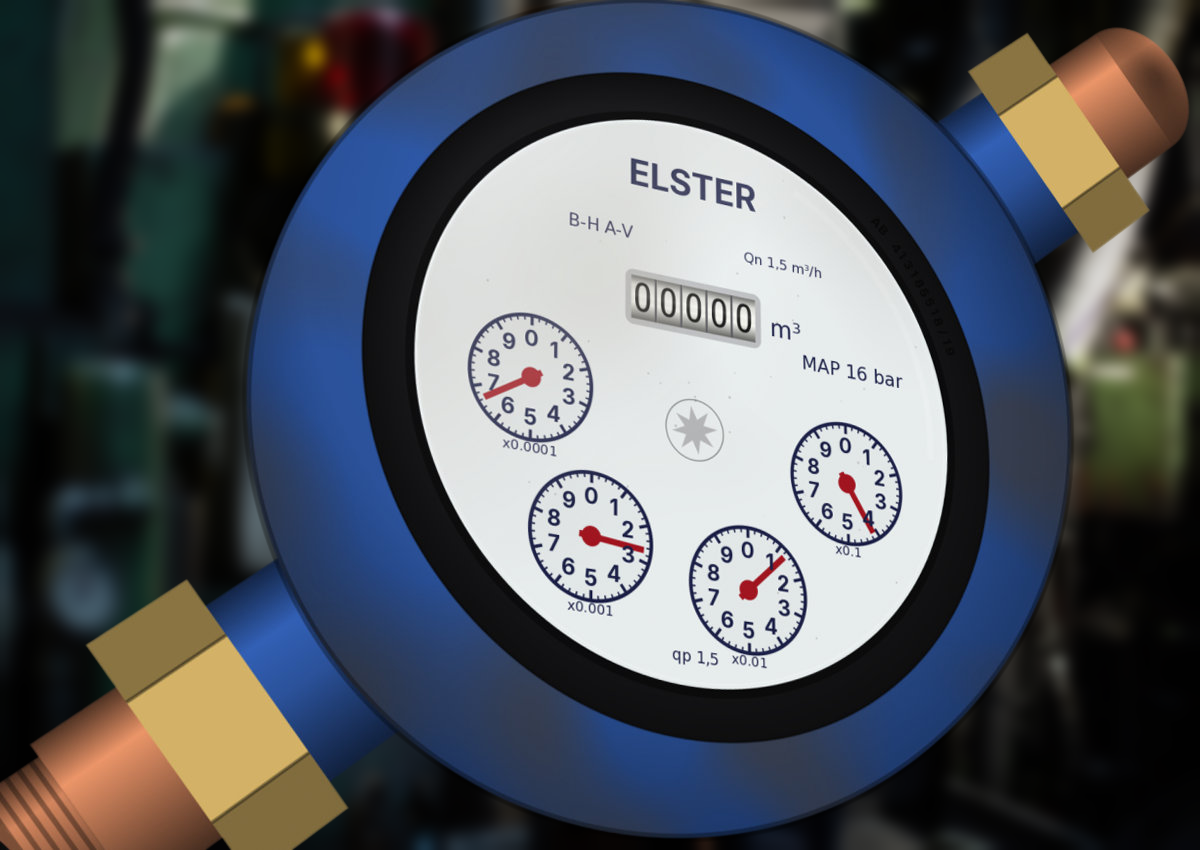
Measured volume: 0.4126 m³
